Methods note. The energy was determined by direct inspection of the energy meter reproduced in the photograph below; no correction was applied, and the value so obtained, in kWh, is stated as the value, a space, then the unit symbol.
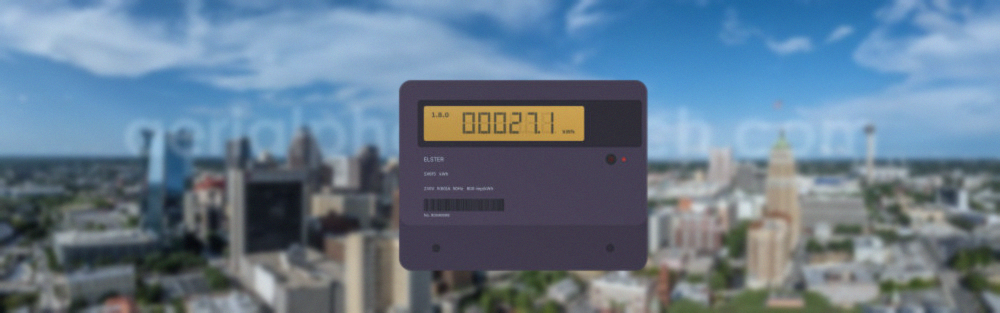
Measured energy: 27.1 kWh
